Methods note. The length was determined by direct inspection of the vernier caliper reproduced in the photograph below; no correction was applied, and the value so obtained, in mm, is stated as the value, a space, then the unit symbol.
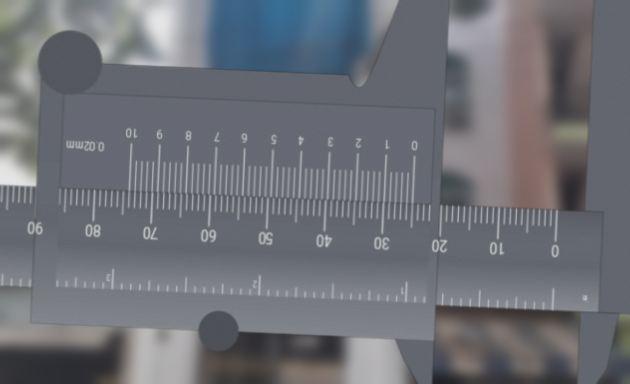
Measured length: 25.0 mm
